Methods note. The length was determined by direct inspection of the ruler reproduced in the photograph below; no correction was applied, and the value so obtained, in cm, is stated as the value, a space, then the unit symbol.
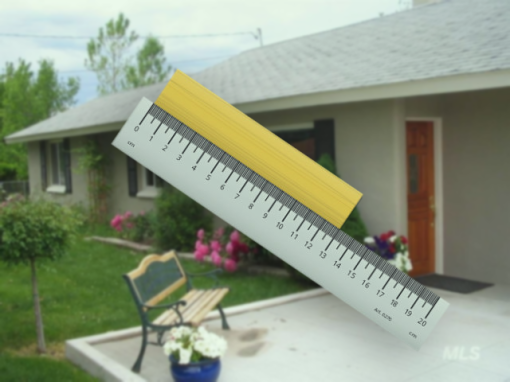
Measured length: 13 cm
